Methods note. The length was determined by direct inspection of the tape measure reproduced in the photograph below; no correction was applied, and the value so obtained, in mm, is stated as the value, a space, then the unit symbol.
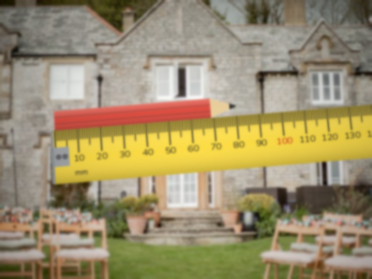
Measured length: 80 mm
